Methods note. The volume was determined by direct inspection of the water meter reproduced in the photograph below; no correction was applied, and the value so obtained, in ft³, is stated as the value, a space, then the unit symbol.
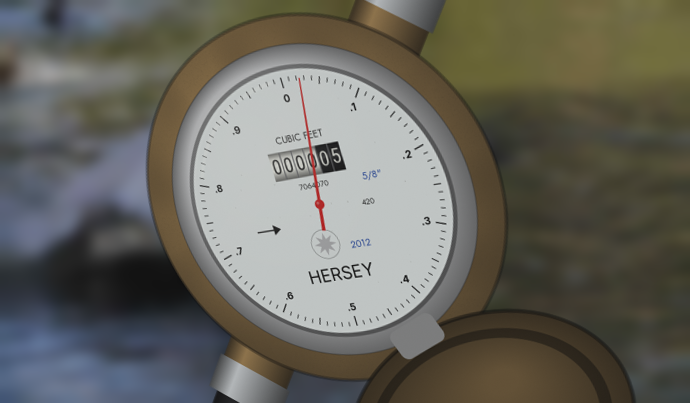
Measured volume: 5.02 ft³
